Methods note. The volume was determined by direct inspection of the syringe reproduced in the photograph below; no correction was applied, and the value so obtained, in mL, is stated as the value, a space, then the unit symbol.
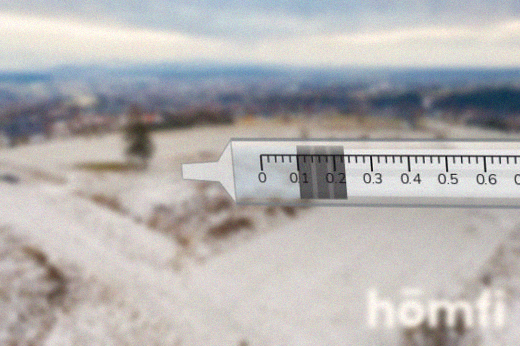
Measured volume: 0.1 mL
